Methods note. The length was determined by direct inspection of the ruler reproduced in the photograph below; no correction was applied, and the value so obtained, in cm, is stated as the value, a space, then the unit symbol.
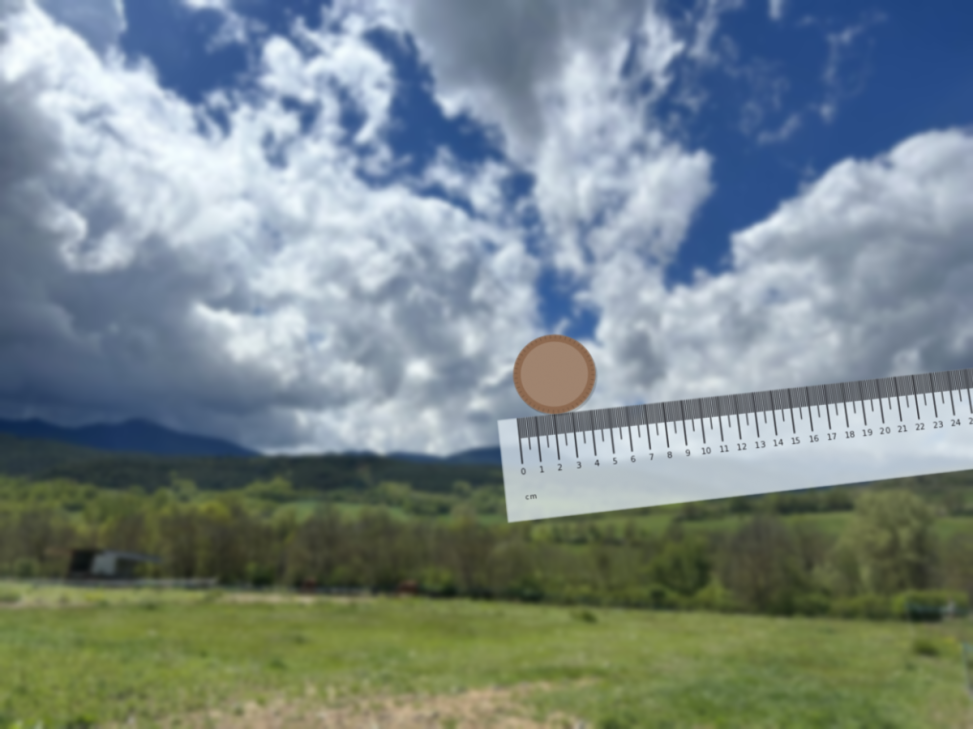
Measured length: 4.5 cm
